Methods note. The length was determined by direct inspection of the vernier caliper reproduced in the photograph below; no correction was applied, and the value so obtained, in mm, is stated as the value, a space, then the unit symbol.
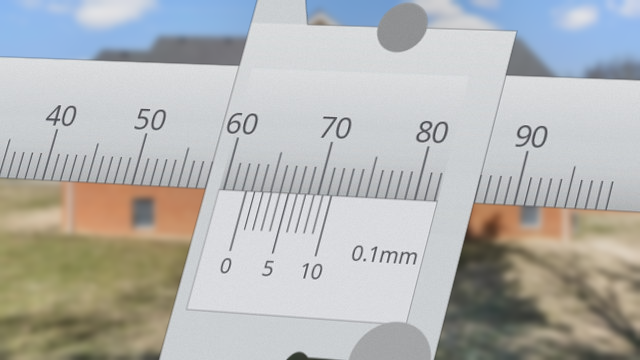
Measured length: 62.4 mm
